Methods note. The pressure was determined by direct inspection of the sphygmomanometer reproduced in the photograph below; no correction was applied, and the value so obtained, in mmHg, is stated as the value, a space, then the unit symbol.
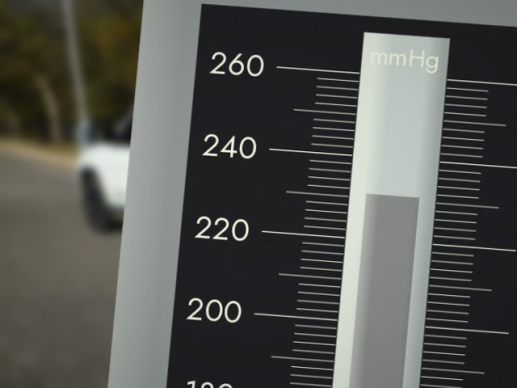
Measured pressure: 231 mmHg
